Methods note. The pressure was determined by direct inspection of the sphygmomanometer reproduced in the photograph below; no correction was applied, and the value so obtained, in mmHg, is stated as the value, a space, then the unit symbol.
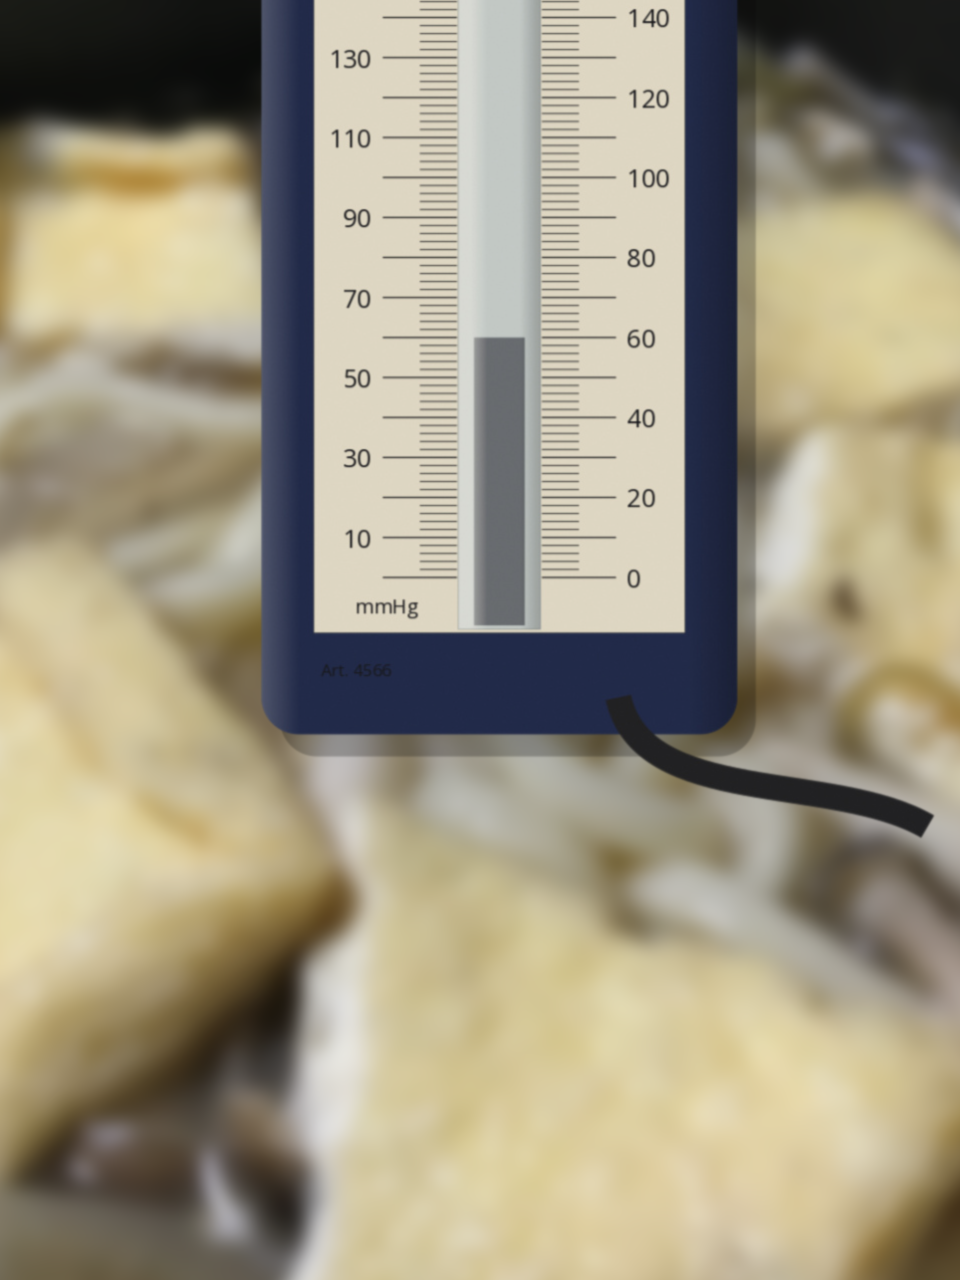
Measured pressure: 60 mmHg
